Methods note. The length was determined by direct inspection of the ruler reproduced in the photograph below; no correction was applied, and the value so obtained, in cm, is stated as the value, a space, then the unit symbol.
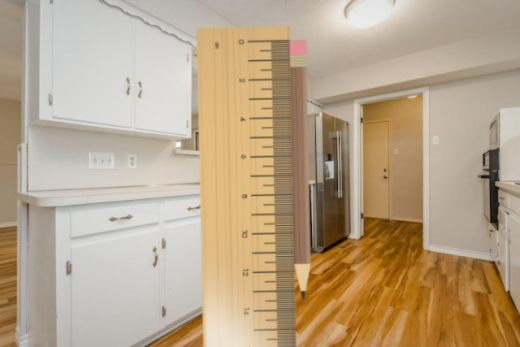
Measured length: 13.5 cm
